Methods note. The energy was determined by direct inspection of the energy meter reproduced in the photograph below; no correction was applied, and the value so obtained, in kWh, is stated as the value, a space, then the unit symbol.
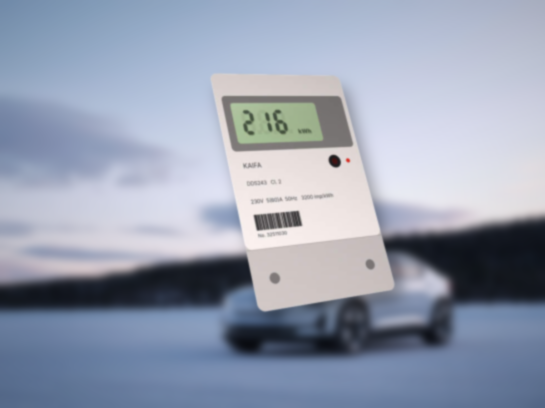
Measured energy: 216 kWh
